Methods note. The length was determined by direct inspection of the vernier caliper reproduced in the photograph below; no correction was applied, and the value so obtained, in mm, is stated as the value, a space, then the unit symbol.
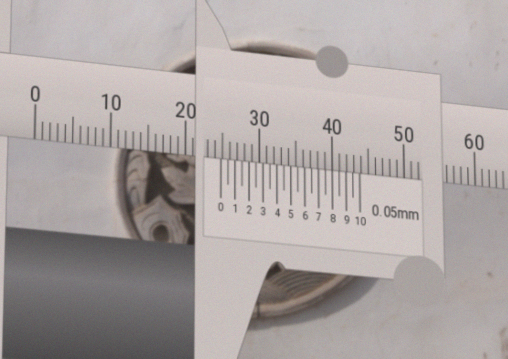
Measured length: 24.8 mm
